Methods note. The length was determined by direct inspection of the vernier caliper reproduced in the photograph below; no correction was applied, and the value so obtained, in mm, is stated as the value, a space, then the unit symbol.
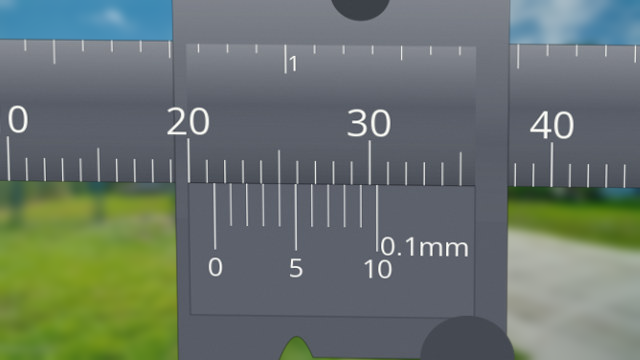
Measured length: 21.4 mm
